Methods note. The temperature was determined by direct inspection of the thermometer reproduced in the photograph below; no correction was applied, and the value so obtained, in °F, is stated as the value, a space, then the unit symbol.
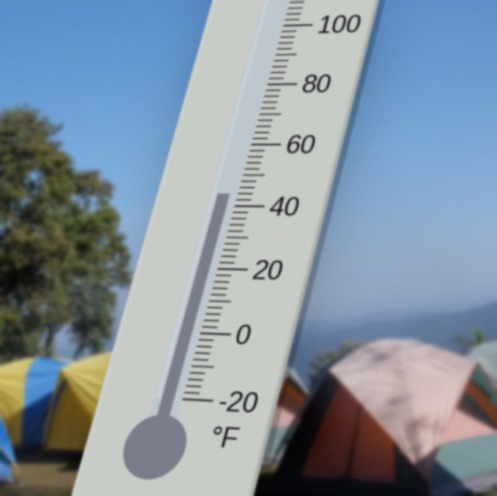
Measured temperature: 44 °F
